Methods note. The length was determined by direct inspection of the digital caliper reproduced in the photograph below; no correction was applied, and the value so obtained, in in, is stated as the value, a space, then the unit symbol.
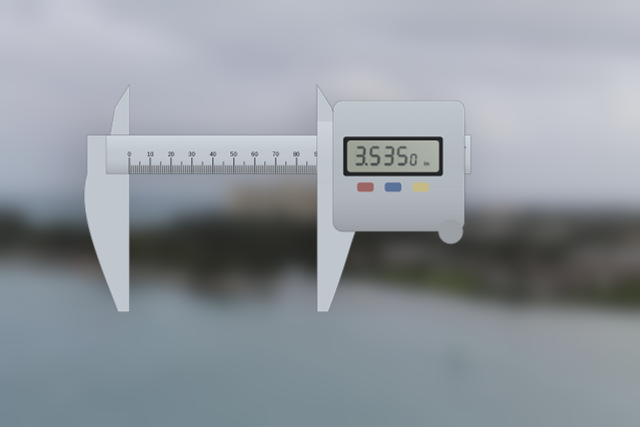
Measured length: 3.5350 in
